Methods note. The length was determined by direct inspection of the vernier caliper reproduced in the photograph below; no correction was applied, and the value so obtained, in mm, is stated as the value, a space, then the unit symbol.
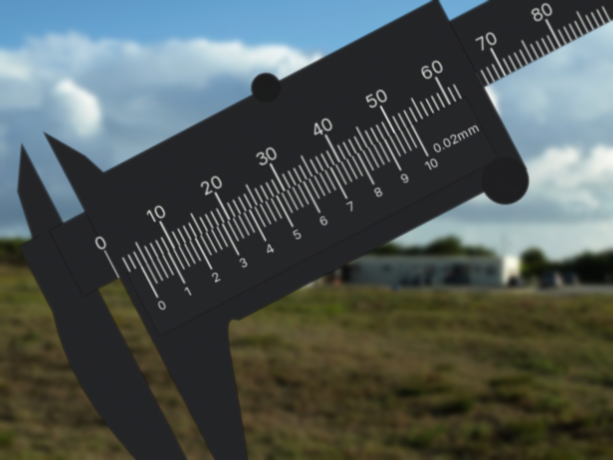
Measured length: 4.0 mm
